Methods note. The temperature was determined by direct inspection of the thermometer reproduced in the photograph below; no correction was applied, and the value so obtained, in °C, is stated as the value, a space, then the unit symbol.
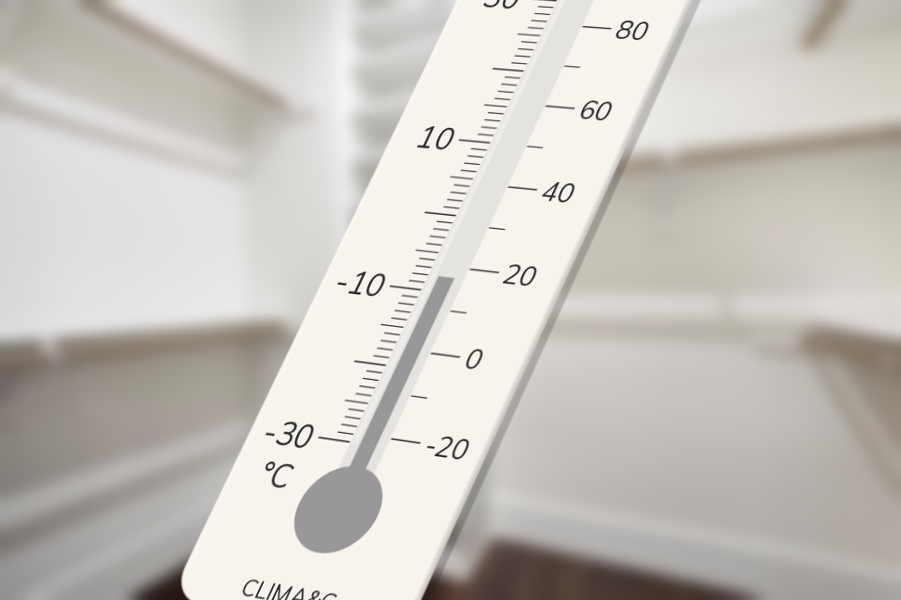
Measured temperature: -8 °C
